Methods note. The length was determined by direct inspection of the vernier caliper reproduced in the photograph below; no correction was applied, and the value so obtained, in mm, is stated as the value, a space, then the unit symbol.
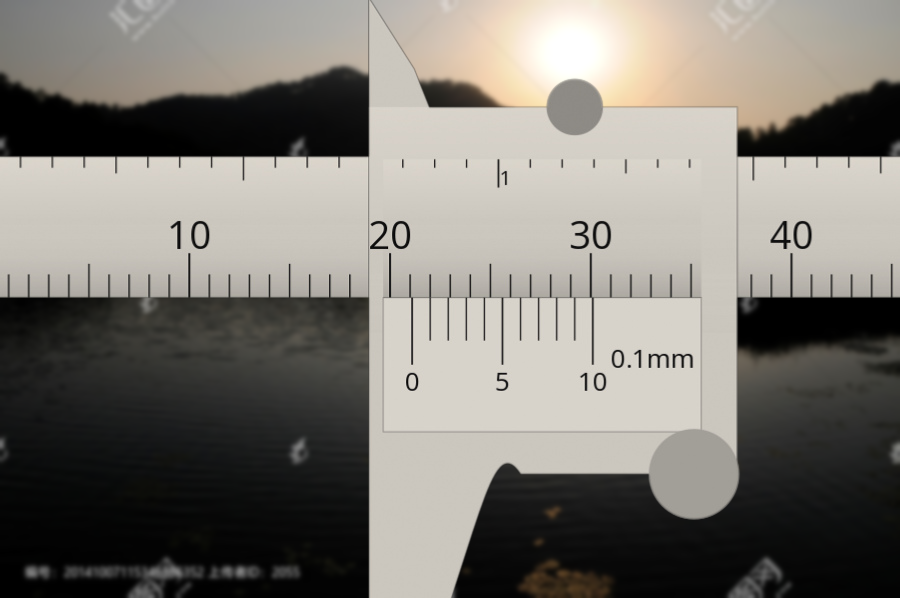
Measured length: 21.1 mm
